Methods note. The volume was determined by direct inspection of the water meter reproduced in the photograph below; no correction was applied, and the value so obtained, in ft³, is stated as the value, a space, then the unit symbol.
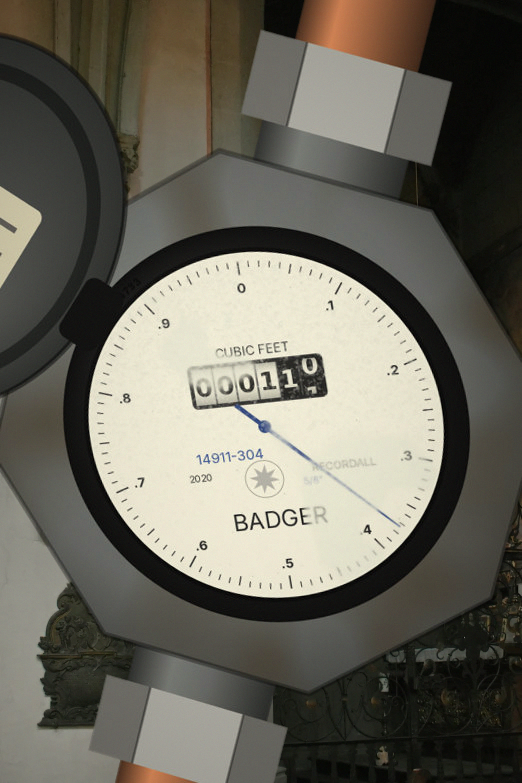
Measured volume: 110.37 ft³
